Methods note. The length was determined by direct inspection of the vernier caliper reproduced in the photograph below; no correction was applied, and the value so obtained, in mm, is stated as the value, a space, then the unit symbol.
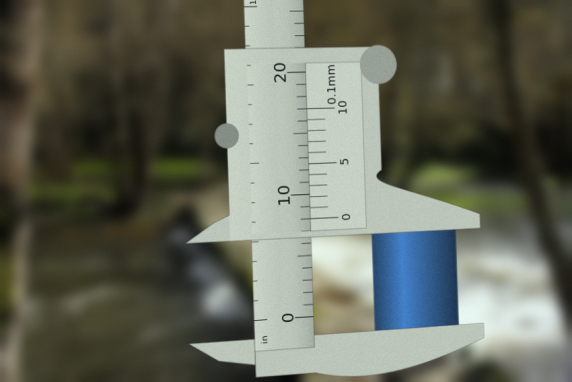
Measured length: 8.0 mm
